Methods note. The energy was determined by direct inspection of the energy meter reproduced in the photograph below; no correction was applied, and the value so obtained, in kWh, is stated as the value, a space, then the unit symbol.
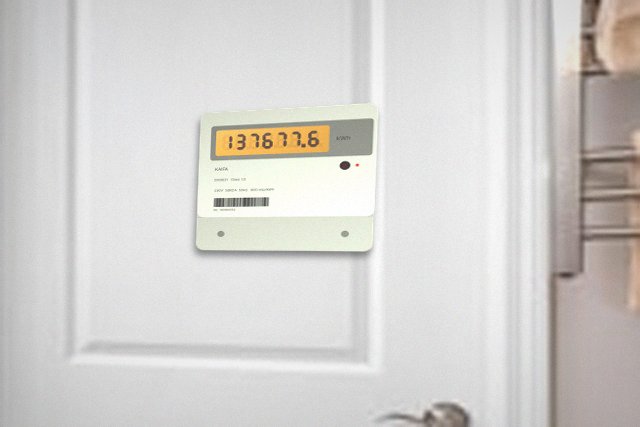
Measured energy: 137677.6 kWh
